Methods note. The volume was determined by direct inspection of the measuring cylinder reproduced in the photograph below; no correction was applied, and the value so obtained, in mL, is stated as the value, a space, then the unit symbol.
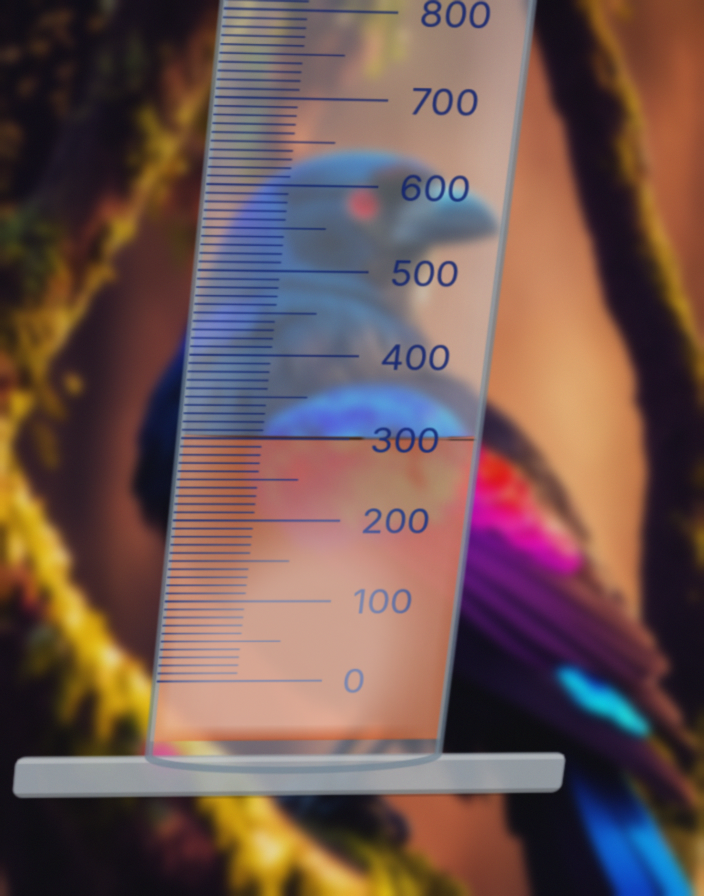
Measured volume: 300 mL
